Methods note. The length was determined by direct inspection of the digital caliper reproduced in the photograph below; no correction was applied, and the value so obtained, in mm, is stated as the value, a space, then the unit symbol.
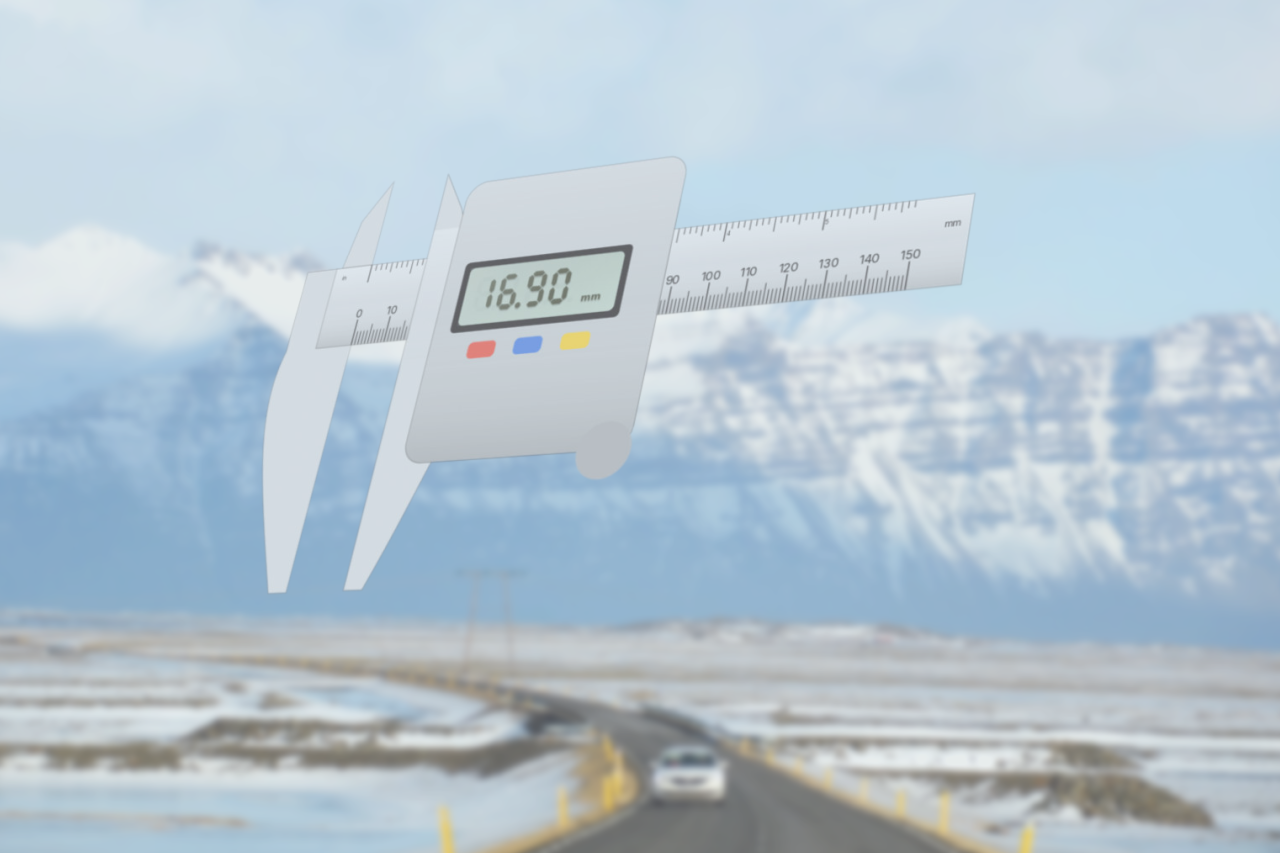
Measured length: 16.90 mm
